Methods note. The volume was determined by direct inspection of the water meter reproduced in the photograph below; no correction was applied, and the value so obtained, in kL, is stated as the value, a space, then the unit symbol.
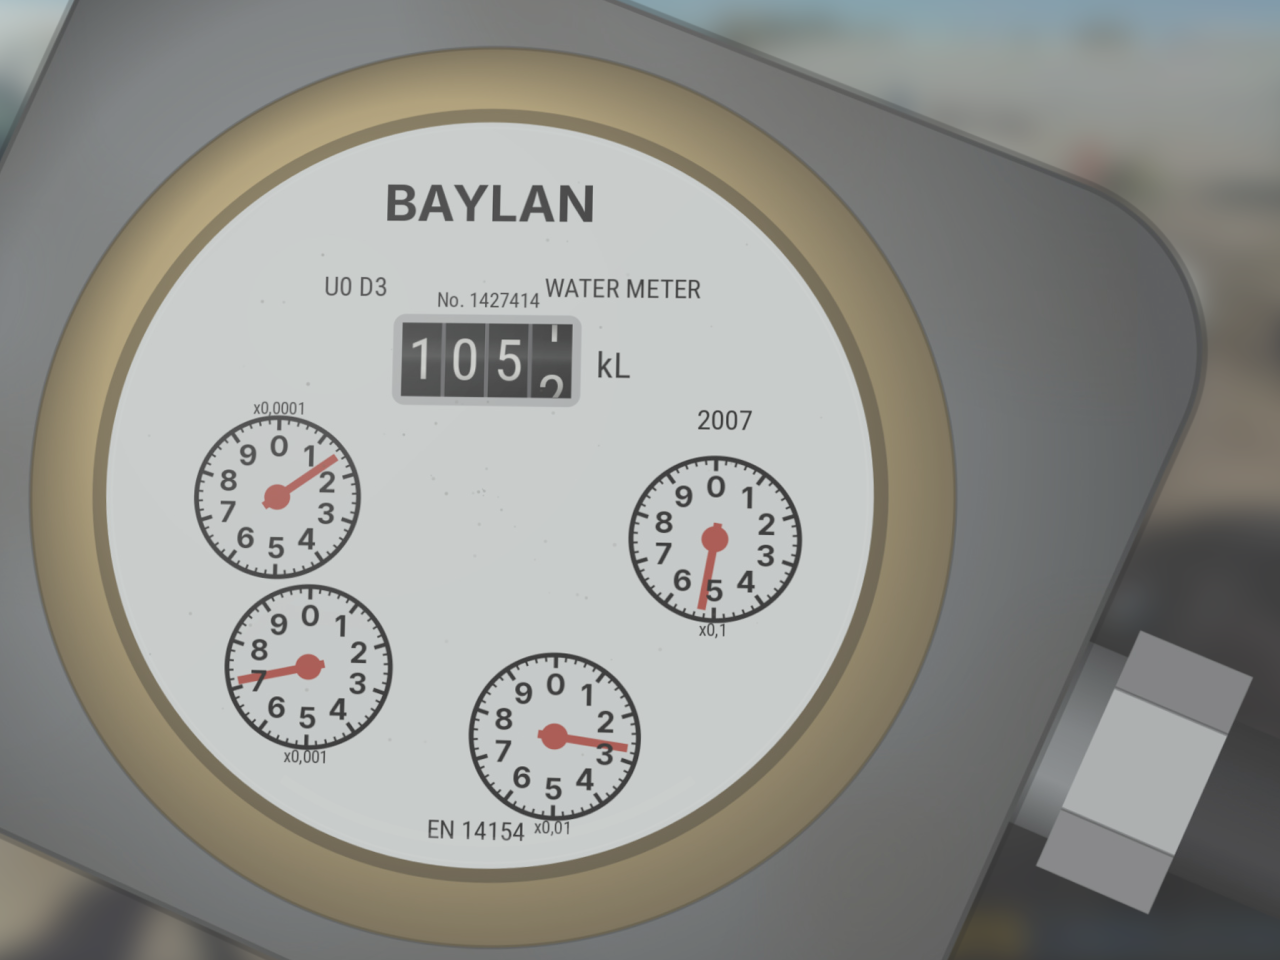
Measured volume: 1051.5271 kL
